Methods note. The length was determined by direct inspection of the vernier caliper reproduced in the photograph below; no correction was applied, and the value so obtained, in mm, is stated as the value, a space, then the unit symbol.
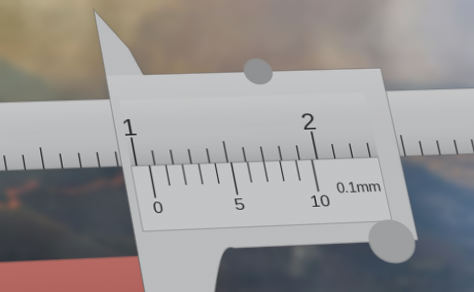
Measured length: 10.7 mm
